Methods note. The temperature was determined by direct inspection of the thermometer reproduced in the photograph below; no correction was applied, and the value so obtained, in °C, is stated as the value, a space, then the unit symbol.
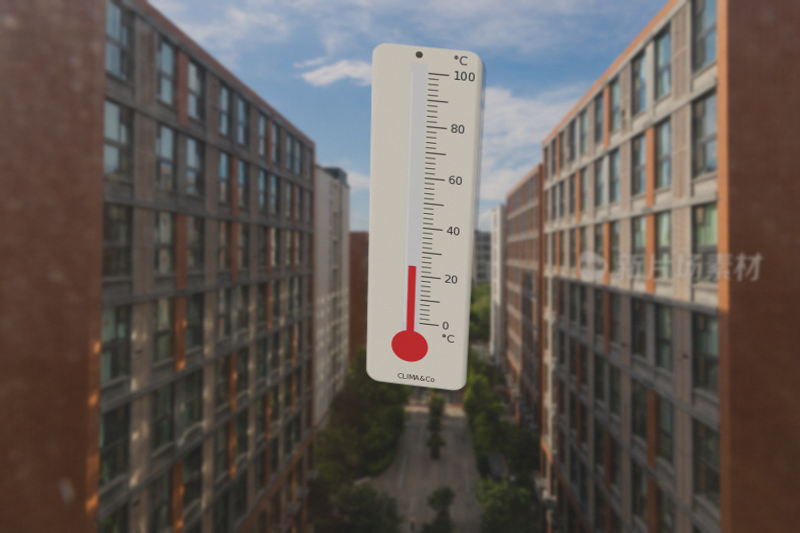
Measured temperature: 24 °C
